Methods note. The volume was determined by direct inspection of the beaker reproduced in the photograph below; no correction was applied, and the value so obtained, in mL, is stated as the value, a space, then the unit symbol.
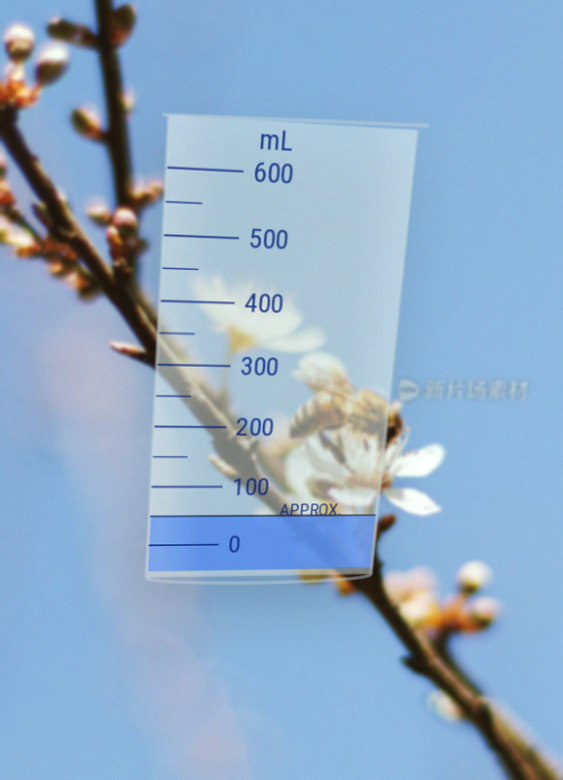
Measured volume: 50 mL
